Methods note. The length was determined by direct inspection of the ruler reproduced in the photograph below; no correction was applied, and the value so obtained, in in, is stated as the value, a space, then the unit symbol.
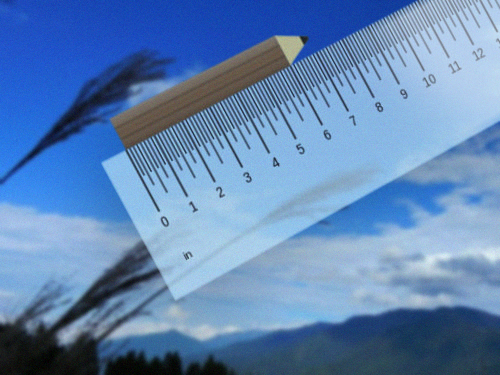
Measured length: 7 in
